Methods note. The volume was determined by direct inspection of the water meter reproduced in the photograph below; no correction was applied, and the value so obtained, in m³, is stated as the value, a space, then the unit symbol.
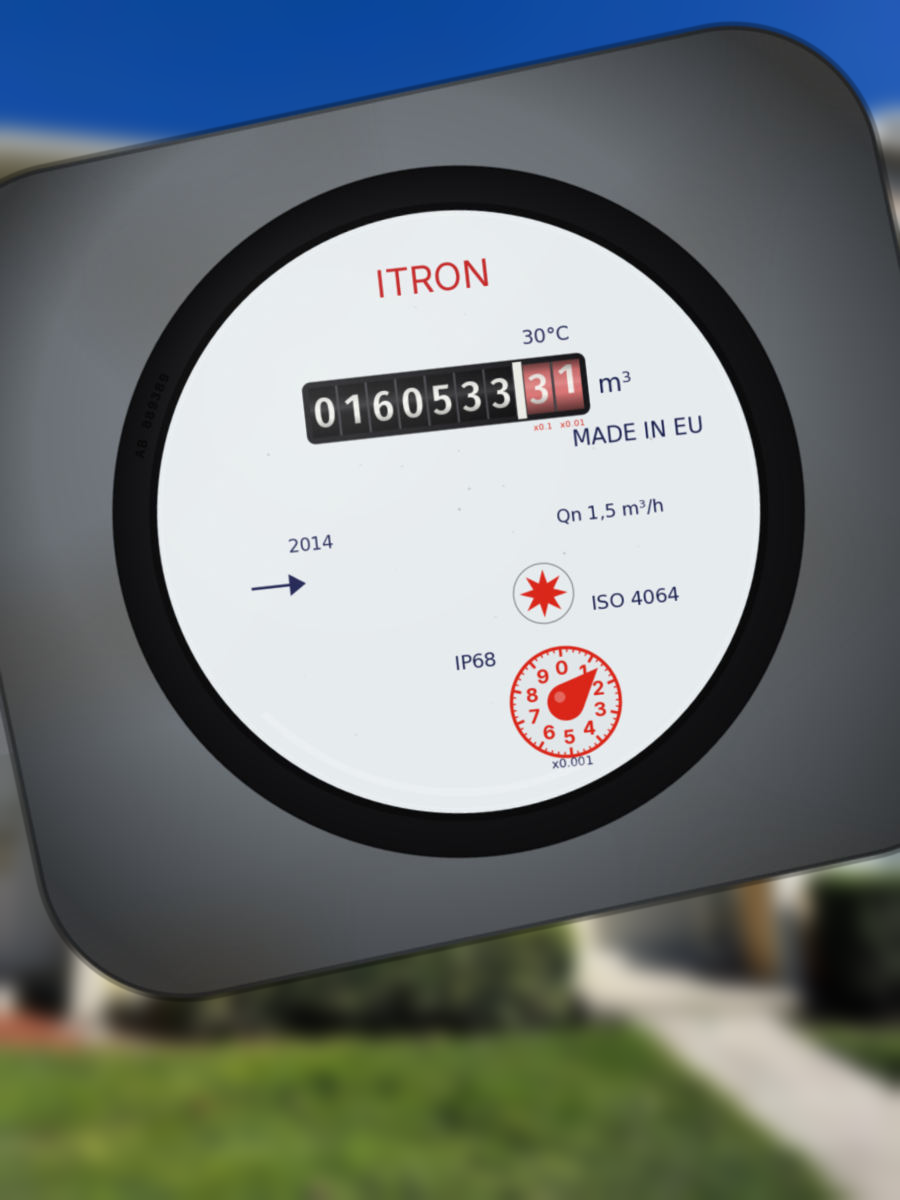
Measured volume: 160533.311 m³
